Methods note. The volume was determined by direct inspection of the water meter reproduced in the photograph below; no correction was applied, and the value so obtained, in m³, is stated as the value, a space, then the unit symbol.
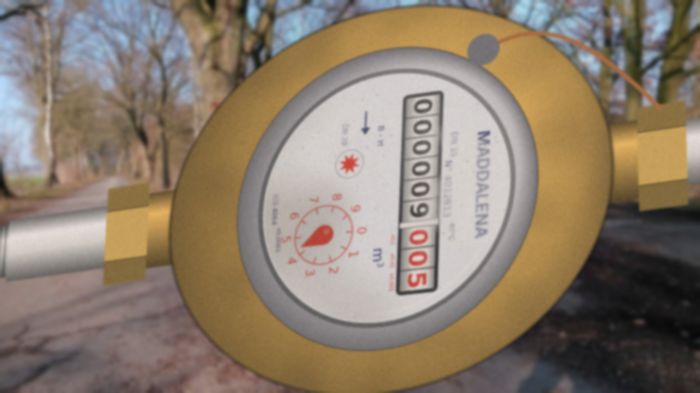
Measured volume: 9.0054 m³
